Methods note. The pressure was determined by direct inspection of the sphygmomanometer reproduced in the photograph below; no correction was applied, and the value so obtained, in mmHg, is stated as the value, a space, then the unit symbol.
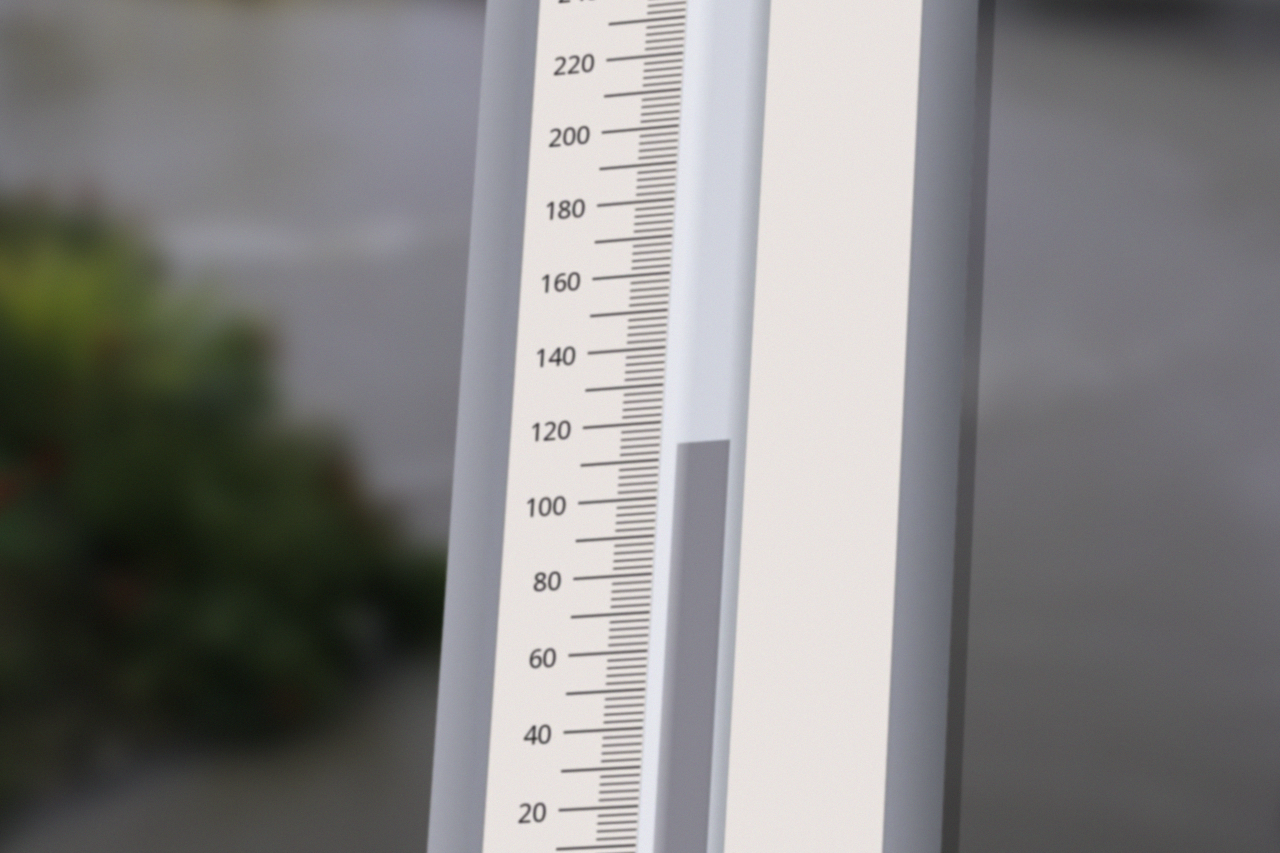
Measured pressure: 114 mmHg
